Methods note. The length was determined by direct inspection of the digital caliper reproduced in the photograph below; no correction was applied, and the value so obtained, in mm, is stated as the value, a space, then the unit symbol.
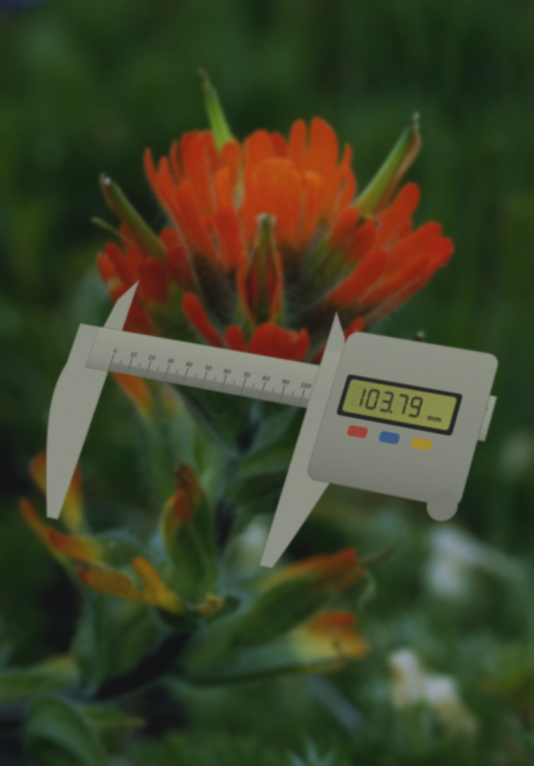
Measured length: 103.79 mm
